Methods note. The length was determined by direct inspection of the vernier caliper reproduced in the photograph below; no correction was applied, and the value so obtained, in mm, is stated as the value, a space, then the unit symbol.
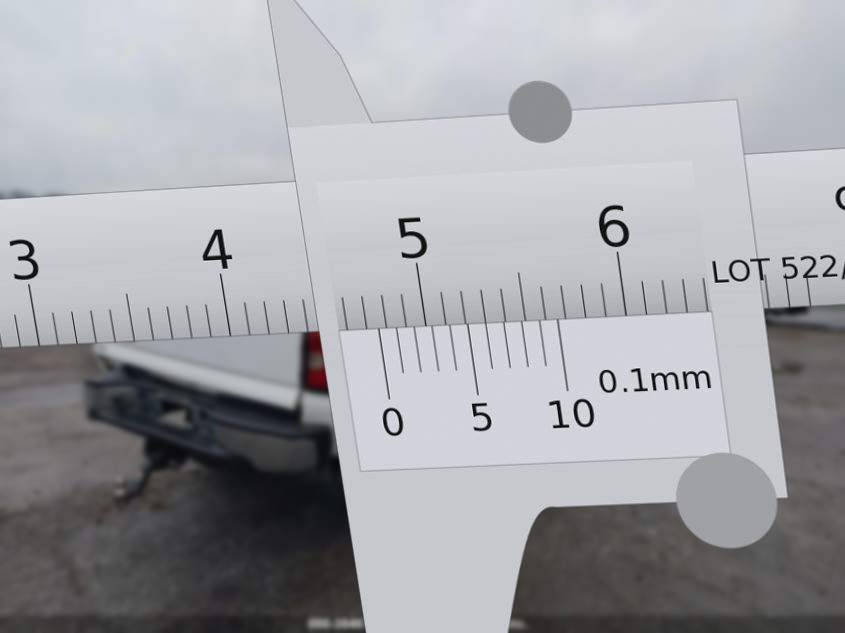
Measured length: 47.6 mm
